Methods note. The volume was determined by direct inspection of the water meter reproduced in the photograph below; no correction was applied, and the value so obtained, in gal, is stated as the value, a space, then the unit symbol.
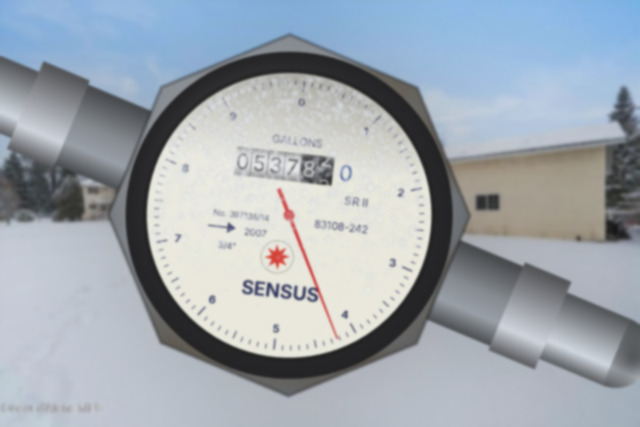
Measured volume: 537824.2 gal
